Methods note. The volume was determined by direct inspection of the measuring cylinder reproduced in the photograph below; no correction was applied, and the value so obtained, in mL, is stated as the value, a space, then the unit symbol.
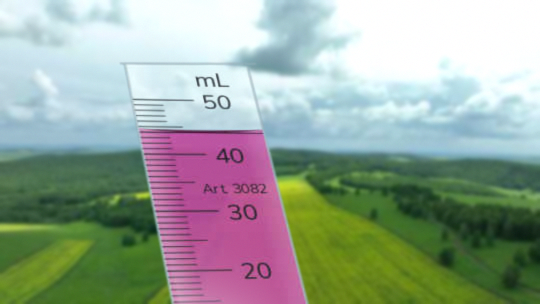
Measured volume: 44 mL
